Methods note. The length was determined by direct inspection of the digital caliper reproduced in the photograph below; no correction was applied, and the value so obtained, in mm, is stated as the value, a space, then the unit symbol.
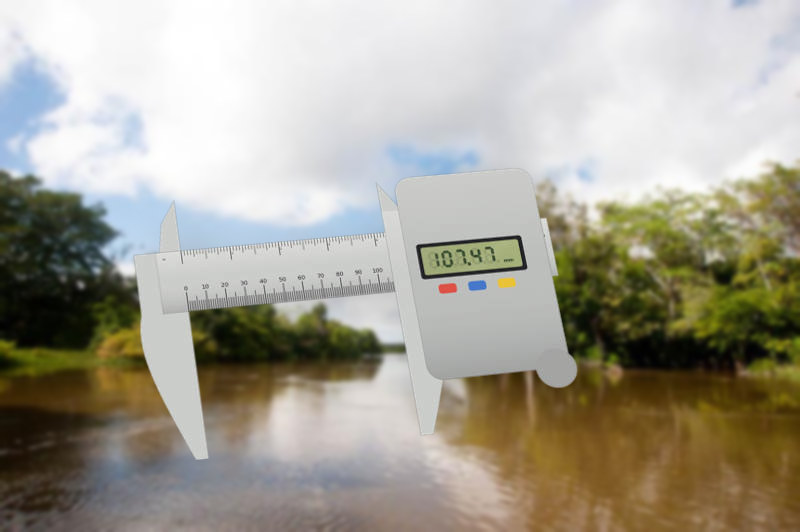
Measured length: 107.47 mm
